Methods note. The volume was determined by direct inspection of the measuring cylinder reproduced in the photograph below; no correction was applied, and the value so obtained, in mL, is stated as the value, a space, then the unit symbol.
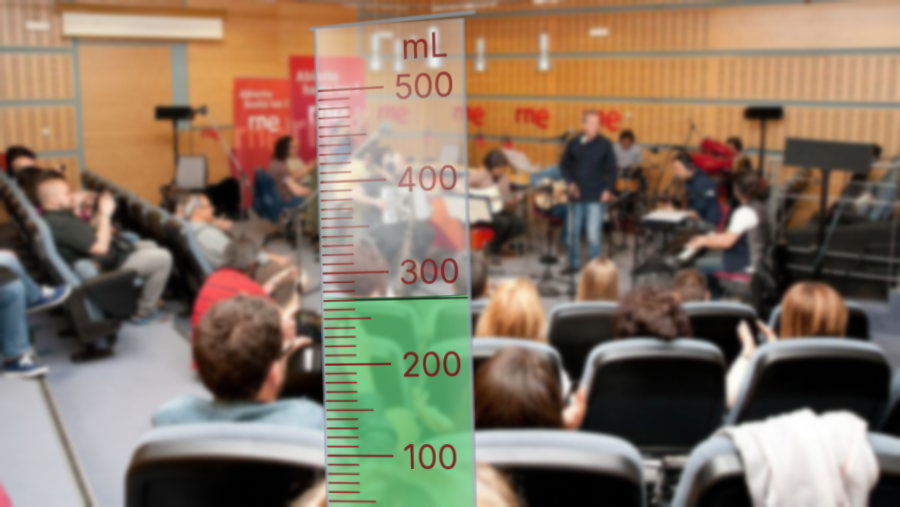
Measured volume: 270 mL
